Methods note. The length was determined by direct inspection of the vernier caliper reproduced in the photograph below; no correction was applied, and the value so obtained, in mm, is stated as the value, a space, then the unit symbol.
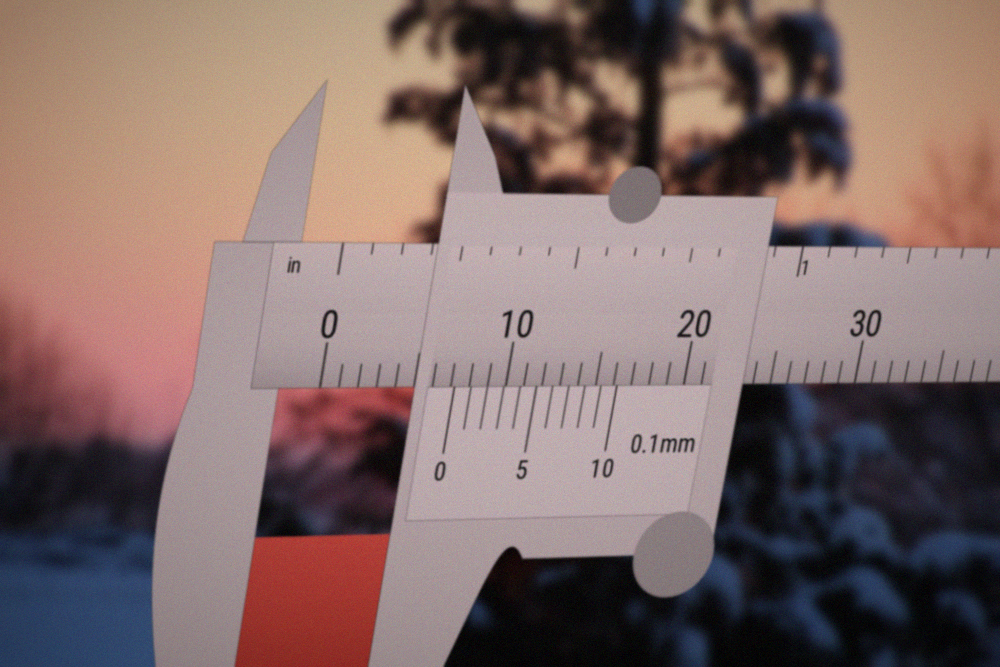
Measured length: 7.2 mm
